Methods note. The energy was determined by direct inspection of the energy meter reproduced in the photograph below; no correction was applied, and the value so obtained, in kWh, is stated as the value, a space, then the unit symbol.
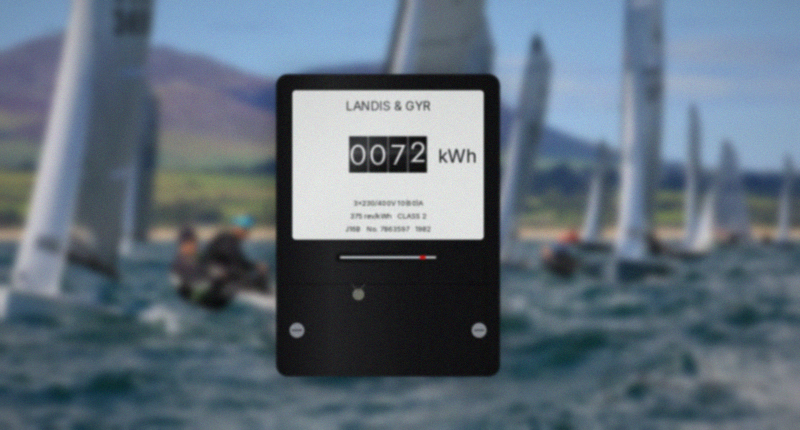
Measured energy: 72 kWh
